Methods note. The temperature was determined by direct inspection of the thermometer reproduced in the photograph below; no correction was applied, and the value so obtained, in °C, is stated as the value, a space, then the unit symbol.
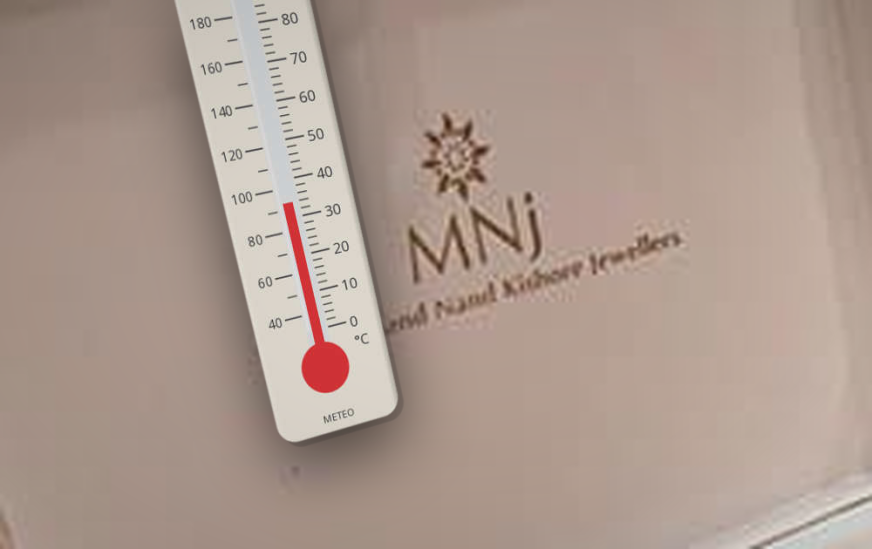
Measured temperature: 34 °C
